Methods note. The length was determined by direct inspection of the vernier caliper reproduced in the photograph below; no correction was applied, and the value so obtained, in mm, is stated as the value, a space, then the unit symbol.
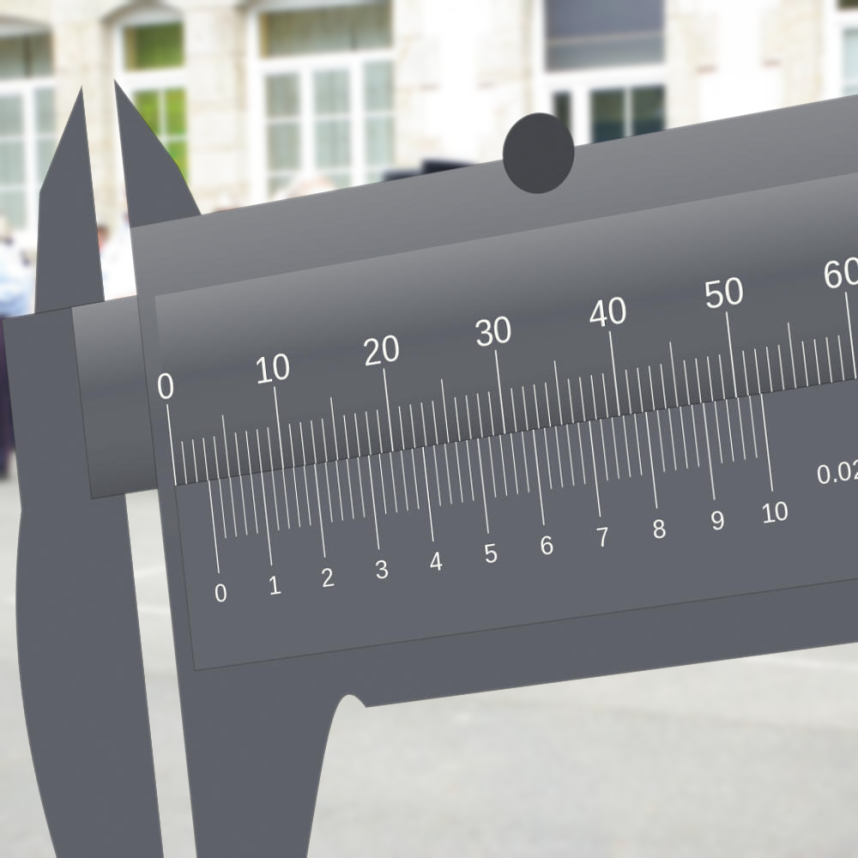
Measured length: 3.1 mm
